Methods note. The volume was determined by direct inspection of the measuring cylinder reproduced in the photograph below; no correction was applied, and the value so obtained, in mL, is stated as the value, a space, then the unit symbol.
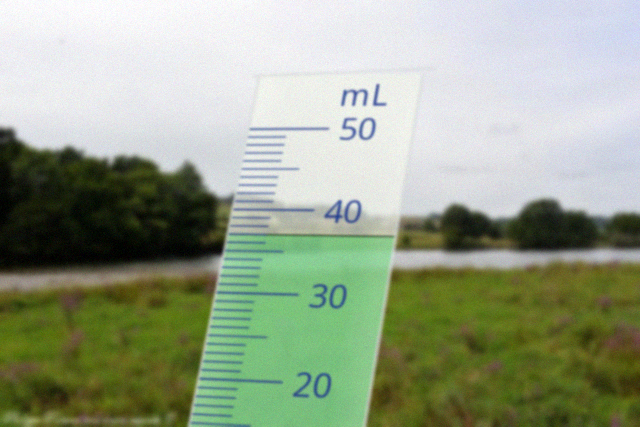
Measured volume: 37 mL
